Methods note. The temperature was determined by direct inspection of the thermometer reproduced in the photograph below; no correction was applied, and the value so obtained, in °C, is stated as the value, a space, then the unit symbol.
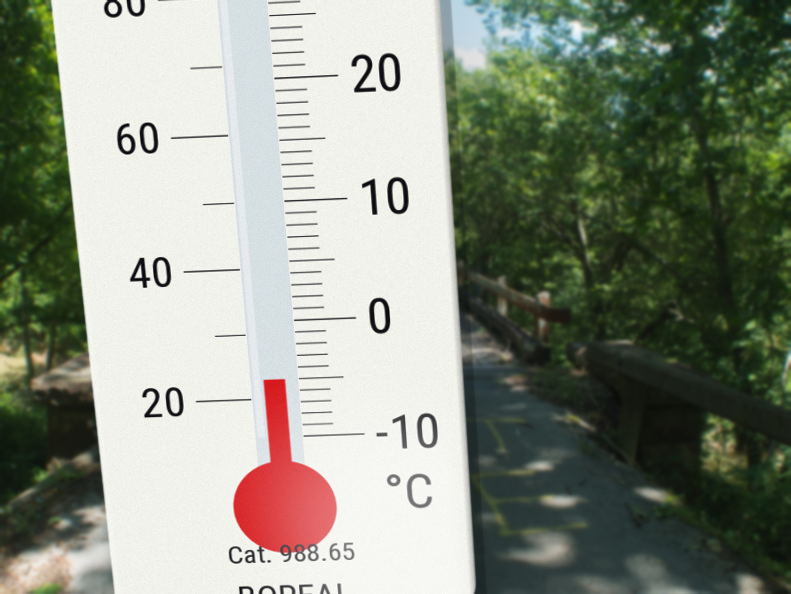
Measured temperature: -5 °C
